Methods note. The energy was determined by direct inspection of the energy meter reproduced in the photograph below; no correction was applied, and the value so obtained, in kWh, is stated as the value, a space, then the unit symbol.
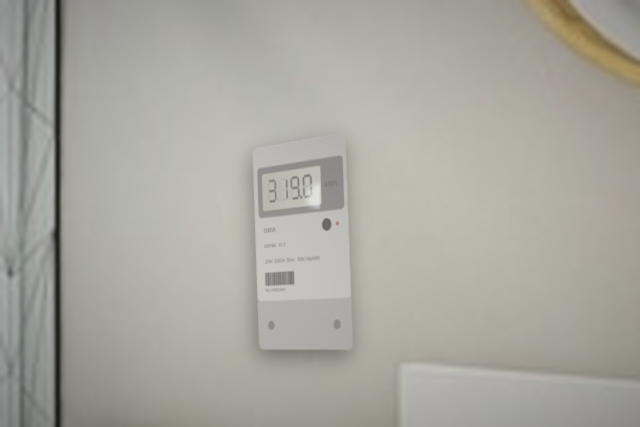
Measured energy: 319.0 kWh
